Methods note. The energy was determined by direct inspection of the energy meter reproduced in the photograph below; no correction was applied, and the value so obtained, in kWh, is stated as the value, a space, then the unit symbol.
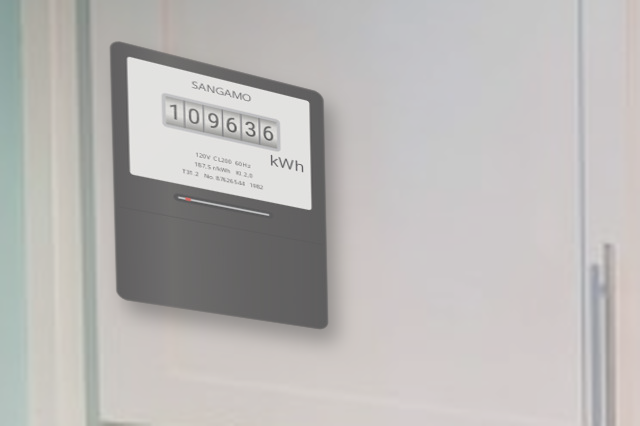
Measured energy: 109636 kWh
